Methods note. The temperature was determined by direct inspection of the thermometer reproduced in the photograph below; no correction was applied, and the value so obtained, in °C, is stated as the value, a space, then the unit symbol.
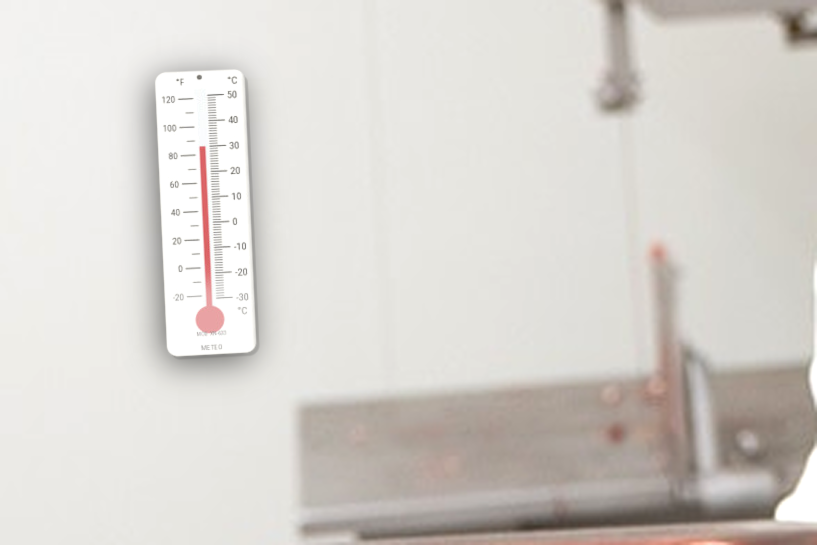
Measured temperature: 30 °C
